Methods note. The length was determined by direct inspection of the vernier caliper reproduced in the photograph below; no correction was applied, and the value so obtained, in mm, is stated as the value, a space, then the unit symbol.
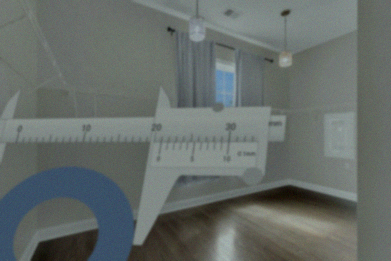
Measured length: 21.0 mm
